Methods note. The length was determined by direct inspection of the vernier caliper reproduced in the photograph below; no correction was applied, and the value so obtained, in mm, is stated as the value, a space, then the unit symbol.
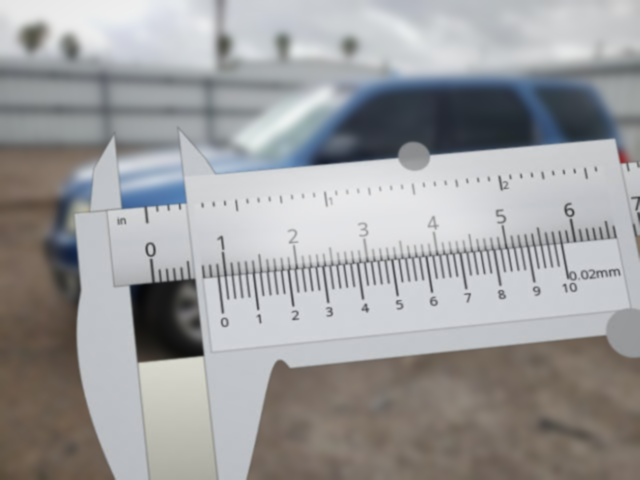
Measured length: 9.0 mm
